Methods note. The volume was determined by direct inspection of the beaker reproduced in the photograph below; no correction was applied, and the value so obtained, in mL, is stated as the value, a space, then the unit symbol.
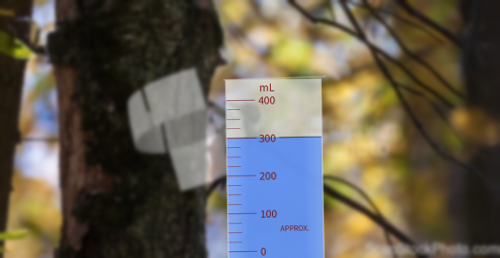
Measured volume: 300 mL
